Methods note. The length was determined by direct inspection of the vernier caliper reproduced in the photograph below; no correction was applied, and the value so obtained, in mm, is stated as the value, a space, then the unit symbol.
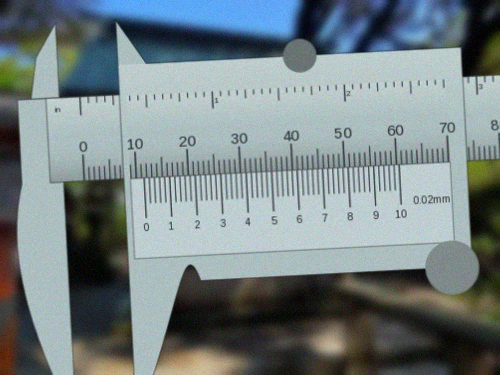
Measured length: 11.5 mm
